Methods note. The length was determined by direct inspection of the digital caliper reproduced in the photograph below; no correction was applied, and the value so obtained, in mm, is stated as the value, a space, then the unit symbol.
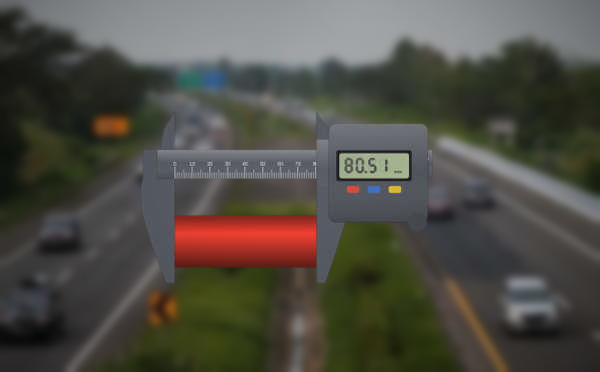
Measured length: 80.51 mm
